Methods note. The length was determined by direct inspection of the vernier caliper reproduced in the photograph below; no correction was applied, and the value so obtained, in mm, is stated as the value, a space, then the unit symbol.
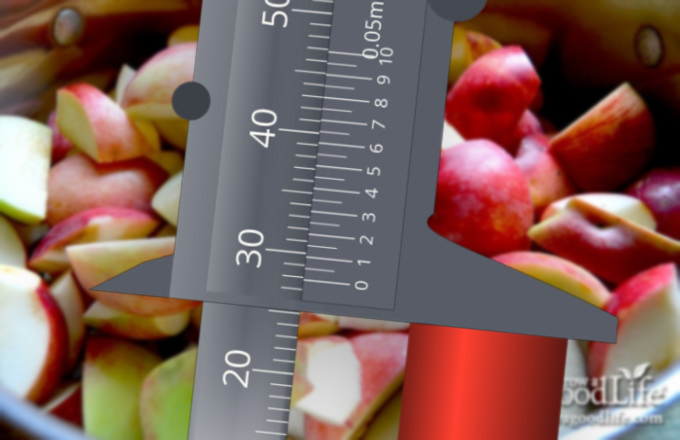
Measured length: 27.8 mm
